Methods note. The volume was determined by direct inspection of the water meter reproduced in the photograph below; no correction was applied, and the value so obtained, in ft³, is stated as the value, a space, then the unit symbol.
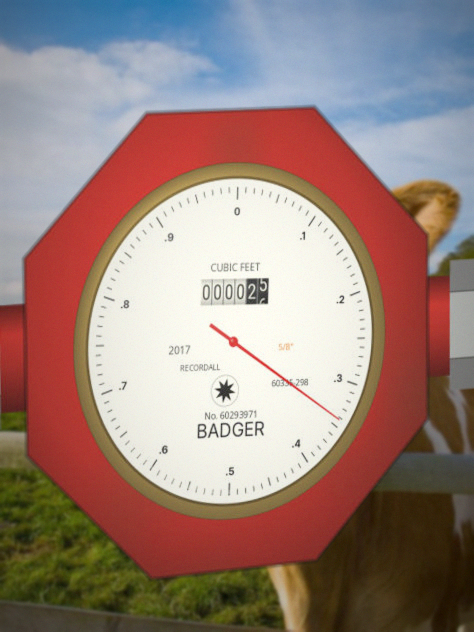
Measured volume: 25.34 ft³
